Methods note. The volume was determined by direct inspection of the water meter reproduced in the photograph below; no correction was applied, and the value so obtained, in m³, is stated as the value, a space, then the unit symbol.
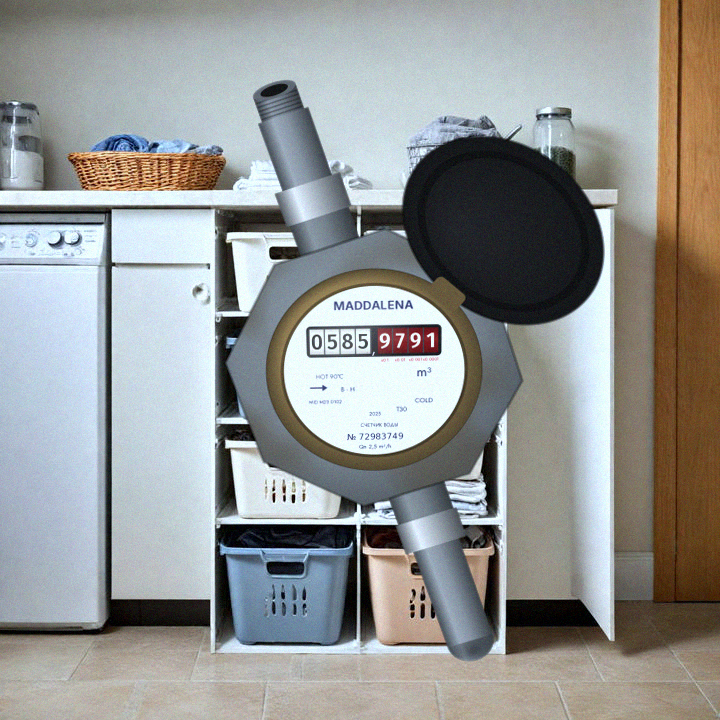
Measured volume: 585.9791 m³
